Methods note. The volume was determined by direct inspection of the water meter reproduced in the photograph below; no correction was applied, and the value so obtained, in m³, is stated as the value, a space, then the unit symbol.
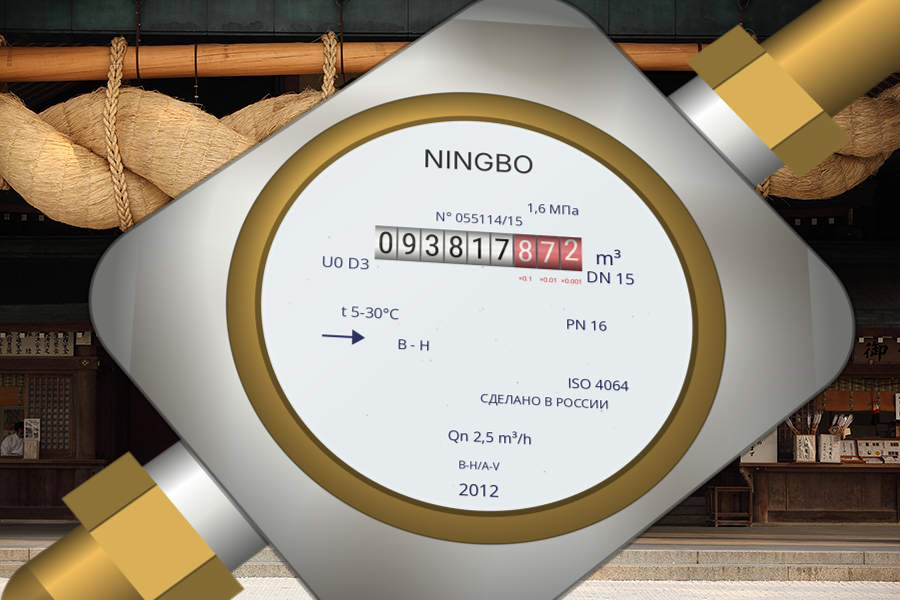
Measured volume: 93817.872 m³
